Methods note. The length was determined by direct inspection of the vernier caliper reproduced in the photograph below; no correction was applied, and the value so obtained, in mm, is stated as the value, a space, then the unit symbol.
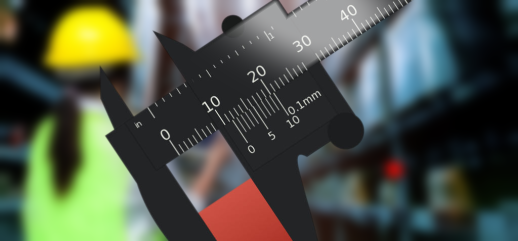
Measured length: 11.6 mm
